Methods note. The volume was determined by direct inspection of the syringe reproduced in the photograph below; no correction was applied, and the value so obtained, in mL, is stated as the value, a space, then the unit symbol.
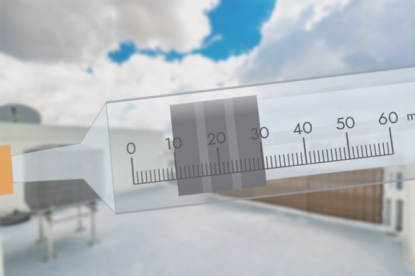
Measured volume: 10 mL
